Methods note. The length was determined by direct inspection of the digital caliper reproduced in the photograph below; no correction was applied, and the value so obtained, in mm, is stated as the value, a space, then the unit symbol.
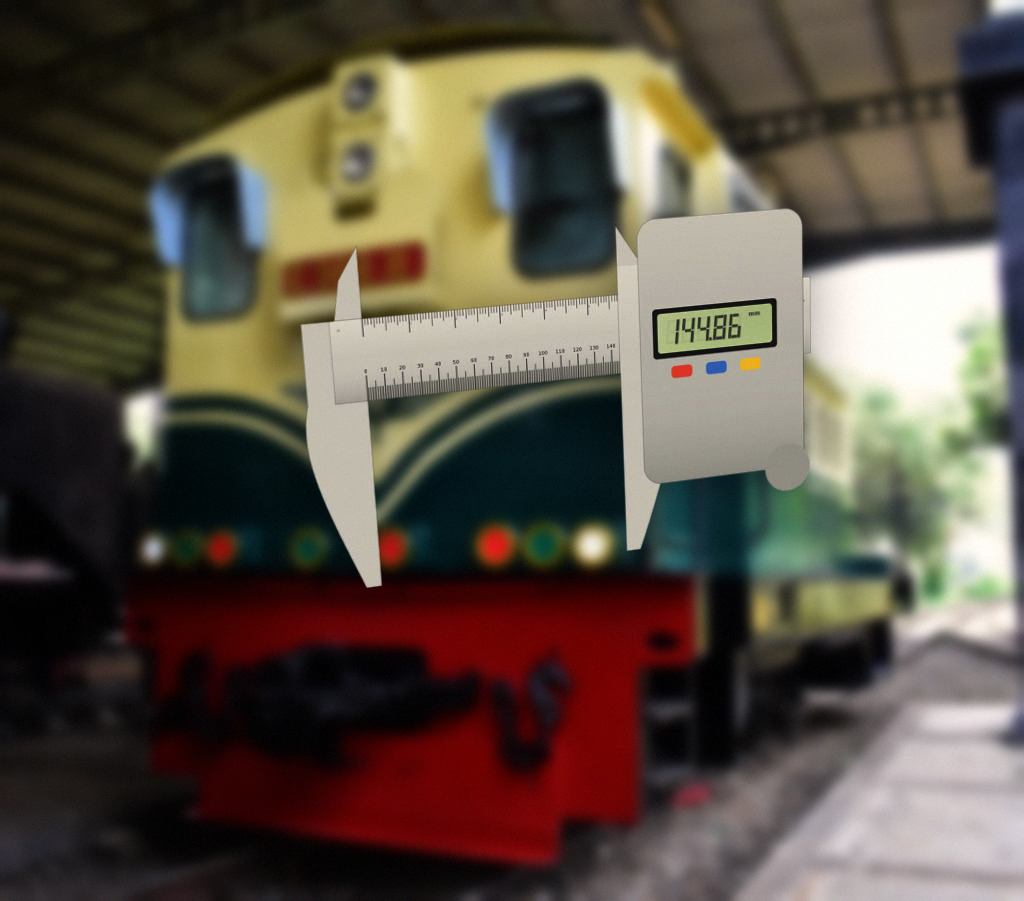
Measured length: 144.86 mm
